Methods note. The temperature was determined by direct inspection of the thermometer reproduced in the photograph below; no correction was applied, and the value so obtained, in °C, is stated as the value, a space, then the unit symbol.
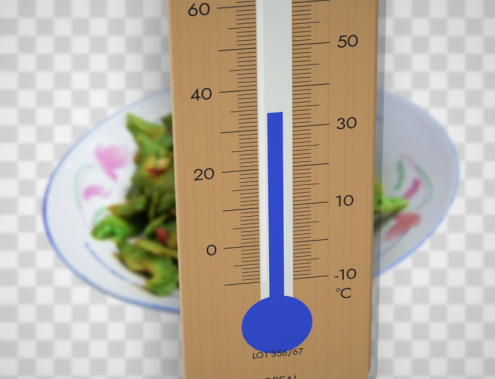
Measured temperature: 34 °C
